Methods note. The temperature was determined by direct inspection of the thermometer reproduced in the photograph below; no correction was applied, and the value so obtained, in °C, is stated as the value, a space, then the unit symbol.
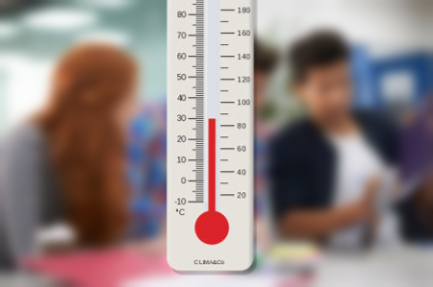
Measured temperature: 30 °C
